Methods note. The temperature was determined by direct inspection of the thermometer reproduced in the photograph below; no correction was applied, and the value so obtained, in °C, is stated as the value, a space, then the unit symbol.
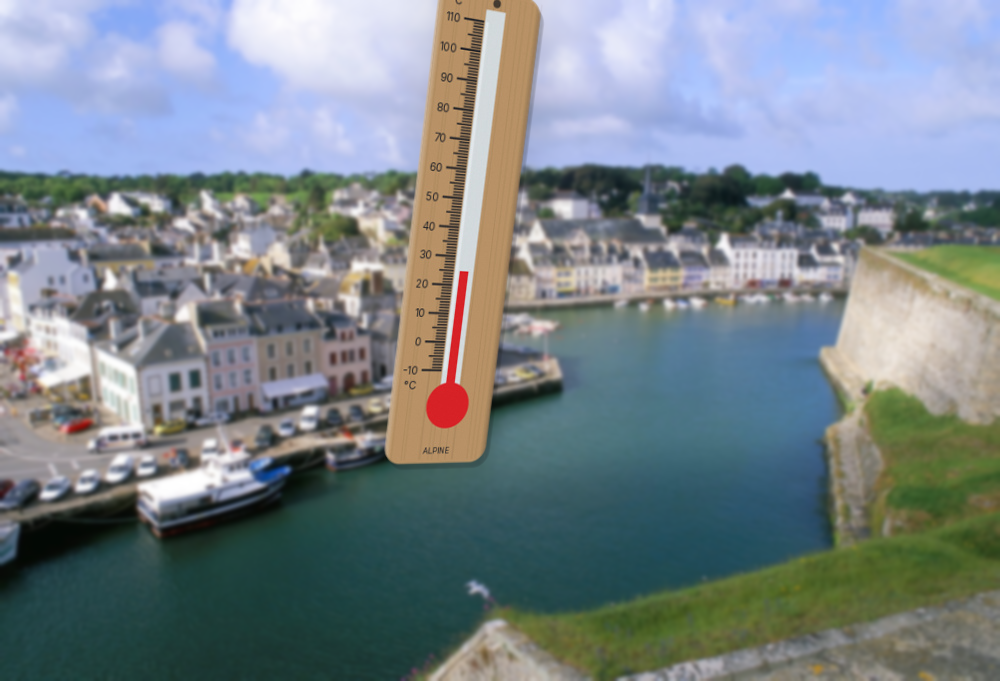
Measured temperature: 25 °C
